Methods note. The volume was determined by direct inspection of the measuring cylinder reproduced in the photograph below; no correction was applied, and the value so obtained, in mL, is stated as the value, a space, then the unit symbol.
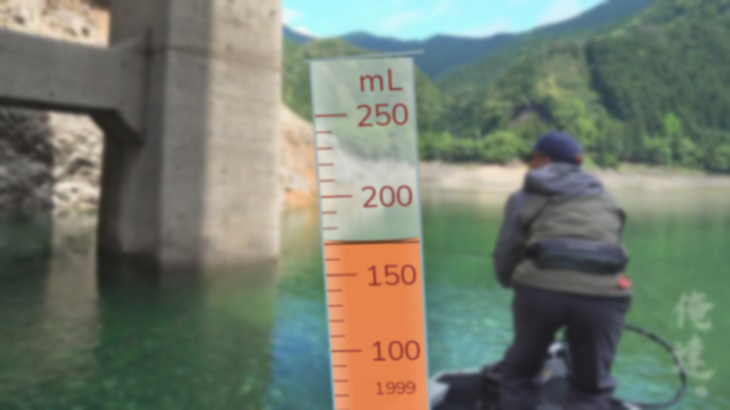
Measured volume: 170 mL
